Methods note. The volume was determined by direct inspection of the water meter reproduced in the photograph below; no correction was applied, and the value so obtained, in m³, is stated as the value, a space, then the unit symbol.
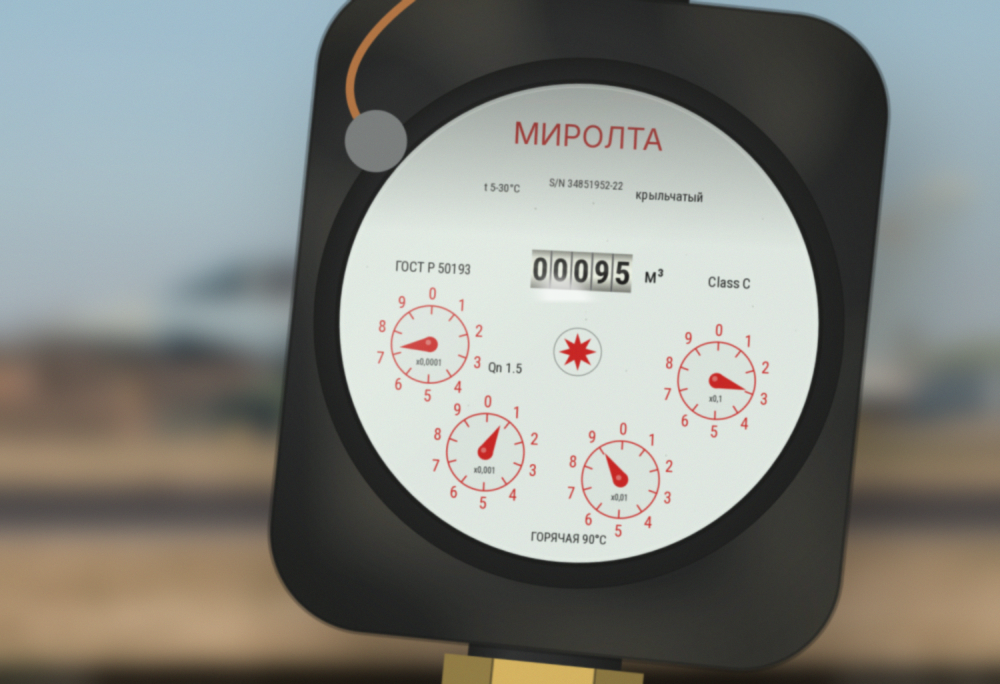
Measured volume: 95.2907 m³
